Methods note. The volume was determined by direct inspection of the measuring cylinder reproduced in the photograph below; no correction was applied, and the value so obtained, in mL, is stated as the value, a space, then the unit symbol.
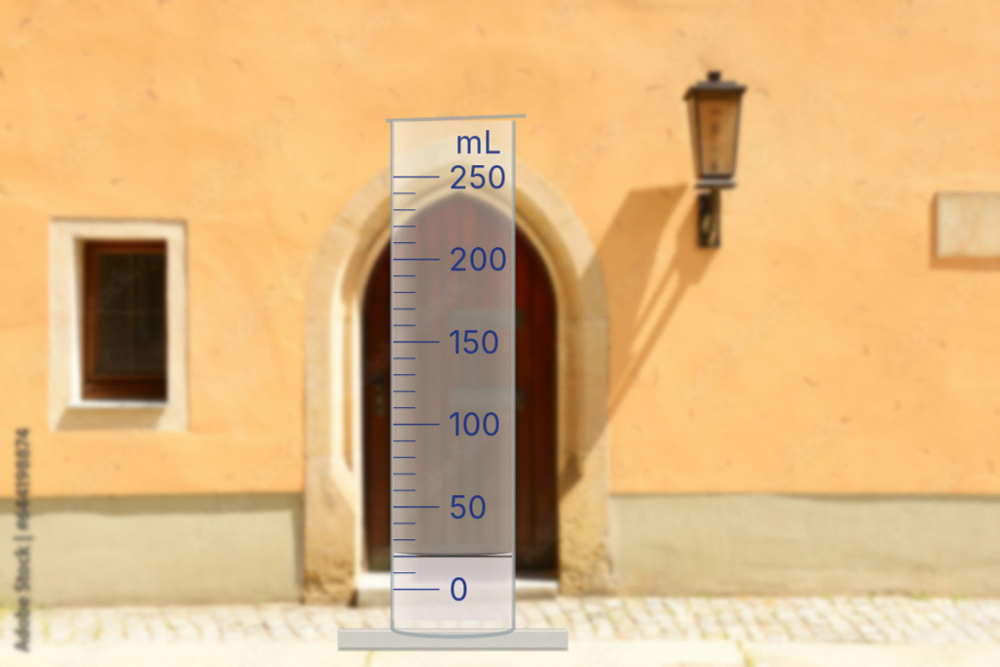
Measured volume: 20 mL
